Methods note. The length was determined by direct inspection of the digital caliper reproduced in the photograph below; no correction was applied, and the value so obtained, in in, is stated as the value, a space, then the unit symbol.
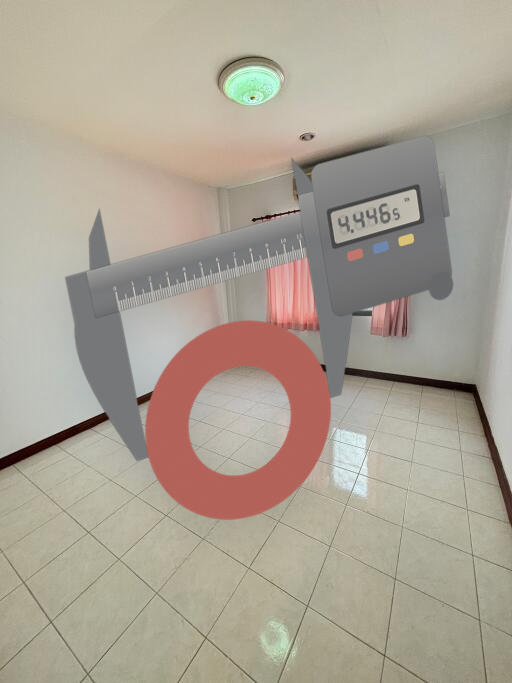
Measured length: 4.4465 in
